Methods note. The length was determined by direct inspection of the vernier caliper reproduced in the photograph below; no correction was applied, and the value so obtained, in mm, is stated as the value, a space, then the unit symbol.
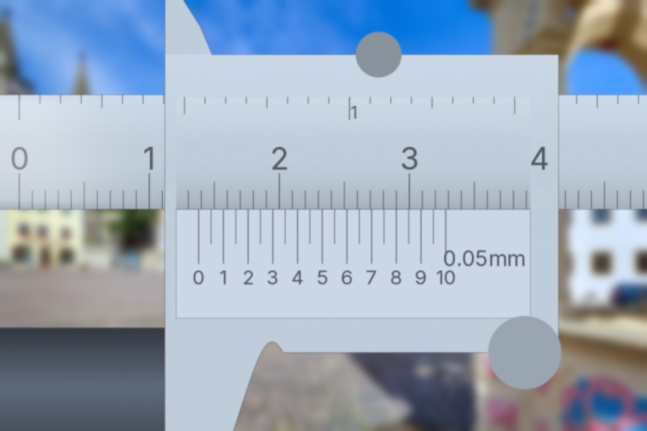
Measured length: 13.8 mm
